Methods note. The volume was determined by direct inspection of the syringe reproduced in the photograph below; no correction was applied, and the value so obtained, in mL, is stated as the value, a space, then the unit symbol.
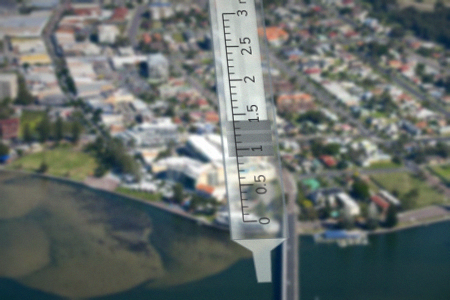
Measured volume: 0.9 mL
